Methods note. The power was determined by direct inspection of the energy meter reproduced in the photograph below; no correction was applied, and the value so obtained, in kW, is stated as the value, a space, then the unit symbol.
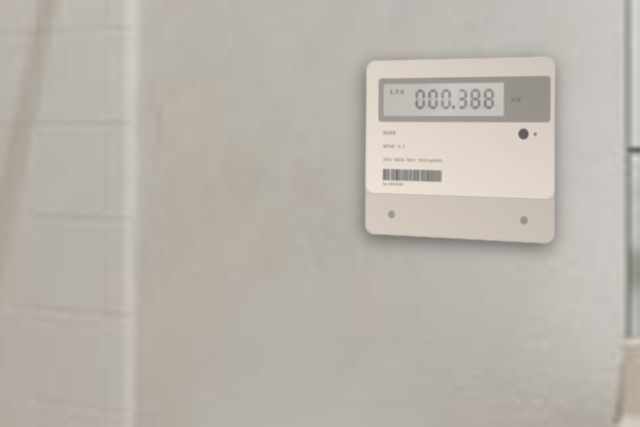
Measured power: 0.388 kW
